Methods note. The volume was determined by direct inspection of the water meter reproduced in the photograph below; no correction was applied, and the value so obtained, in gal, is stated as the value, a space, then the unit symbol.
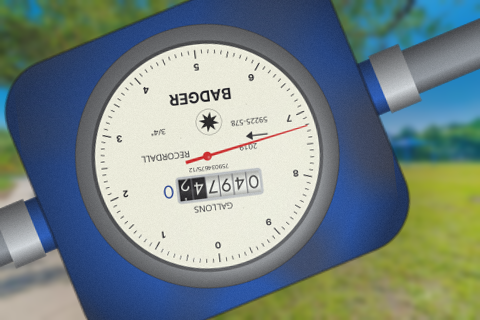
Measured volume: 497417.2 gal
